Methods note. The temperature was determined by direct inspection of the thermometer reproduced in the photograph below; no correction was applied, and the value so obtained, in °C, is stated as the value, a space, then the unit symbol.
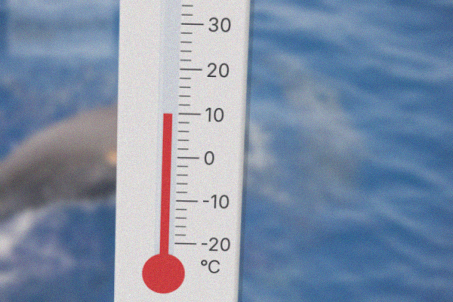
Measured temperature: 10 °C
